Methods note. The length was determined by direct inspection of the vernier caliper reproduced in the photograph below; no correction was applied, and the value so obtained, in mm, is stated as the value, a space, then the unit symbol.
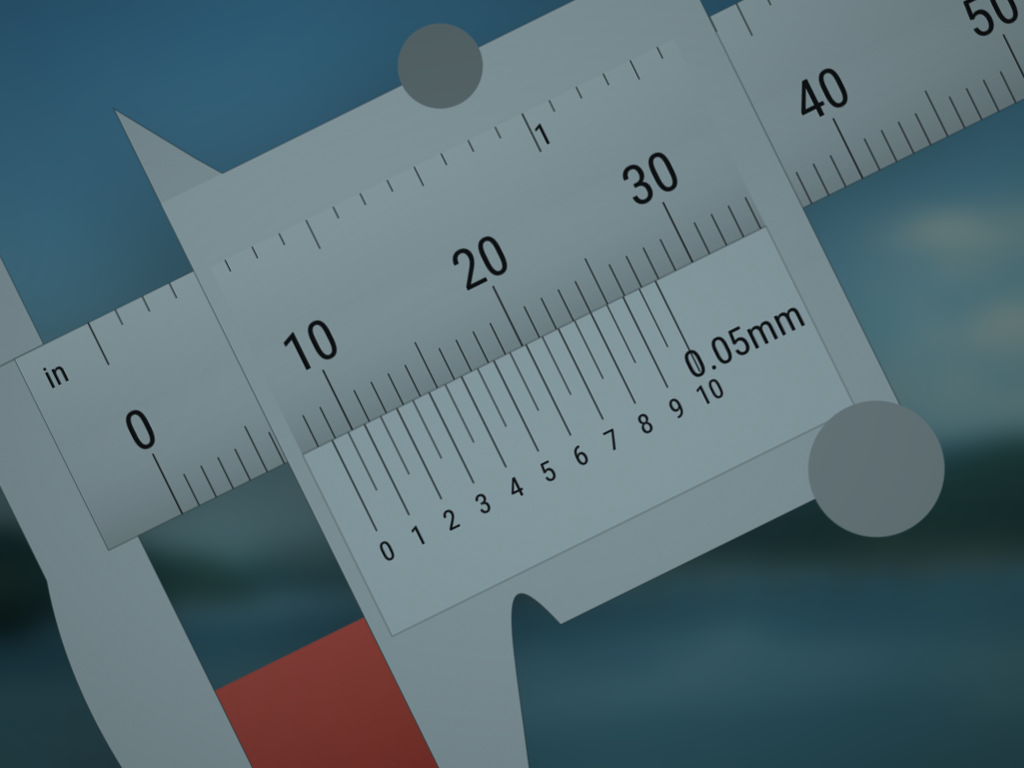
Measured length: 8.8 mm
